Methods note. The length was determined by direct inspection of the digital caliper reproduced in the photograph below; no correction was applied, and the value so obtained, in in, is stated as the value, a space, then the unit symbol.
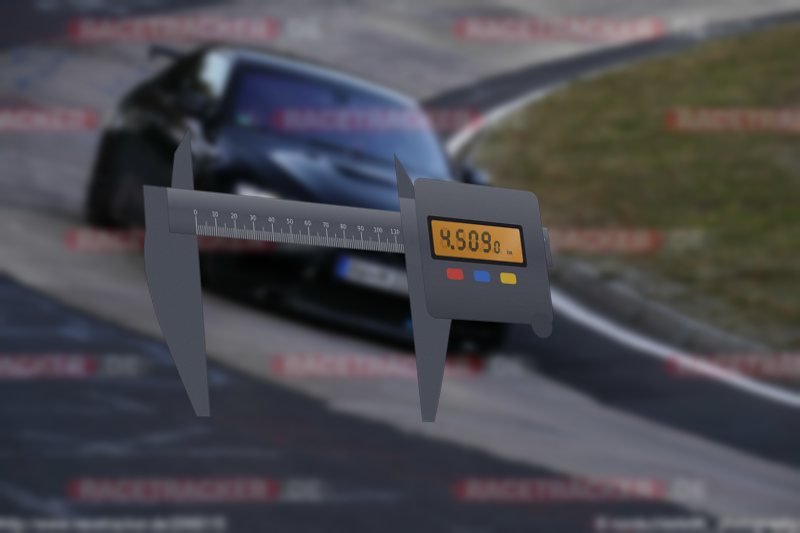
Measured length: 4.5090 in
